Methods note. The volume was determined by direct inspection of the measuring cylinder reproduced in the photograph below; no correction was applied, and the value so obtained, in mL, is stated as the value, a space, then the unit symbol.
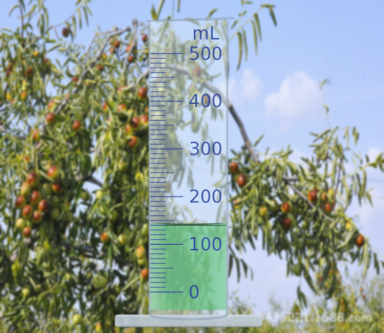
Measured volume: 140 mL
